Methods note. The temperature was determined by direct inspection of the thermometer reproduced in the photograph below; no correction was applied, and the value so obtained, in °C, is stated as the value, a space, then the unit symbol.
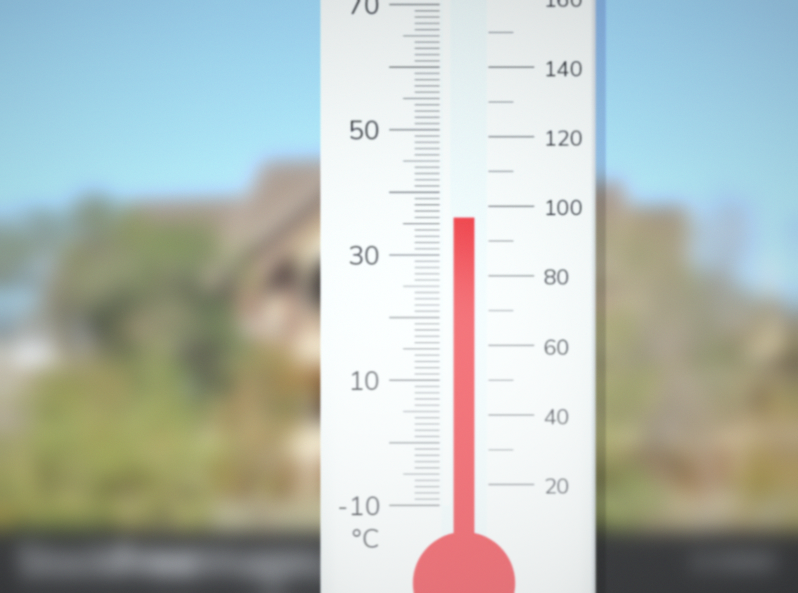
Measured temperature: 36 °C
